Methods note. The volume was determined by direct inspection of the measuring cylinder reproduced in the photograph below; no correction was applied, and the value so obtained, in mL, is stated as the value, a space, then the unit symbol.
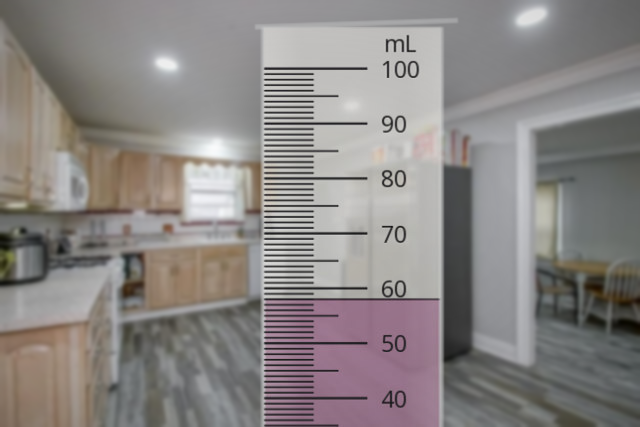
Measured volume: 58 mL
